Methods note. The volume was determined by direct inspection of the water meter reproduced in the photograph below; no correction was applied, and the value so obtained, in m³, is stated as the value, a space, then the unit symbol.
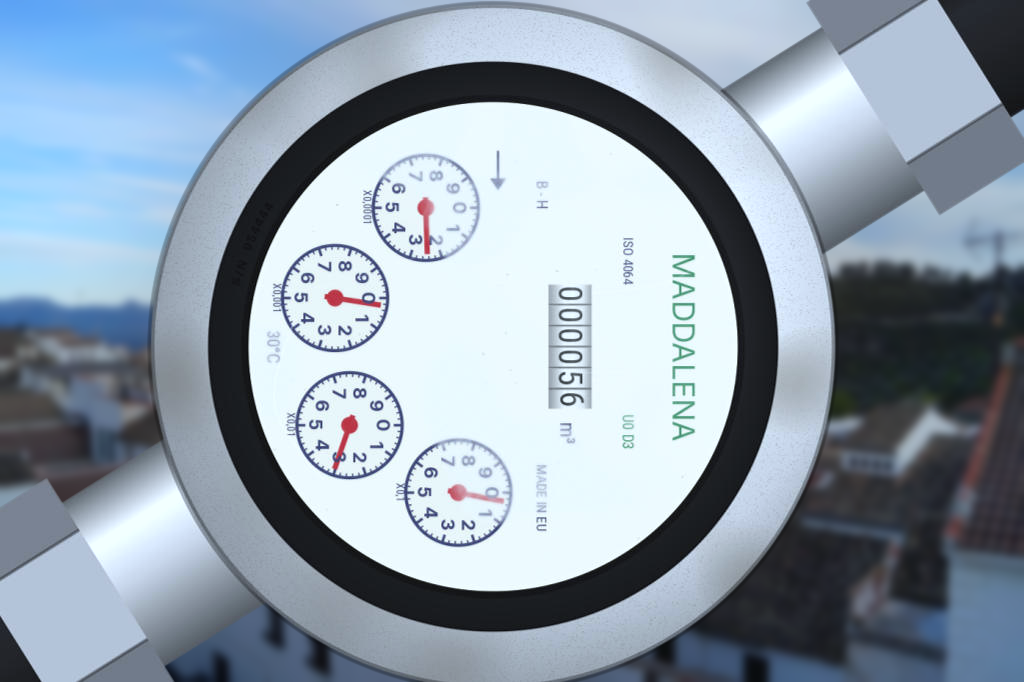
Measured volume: 56.0302 m³
